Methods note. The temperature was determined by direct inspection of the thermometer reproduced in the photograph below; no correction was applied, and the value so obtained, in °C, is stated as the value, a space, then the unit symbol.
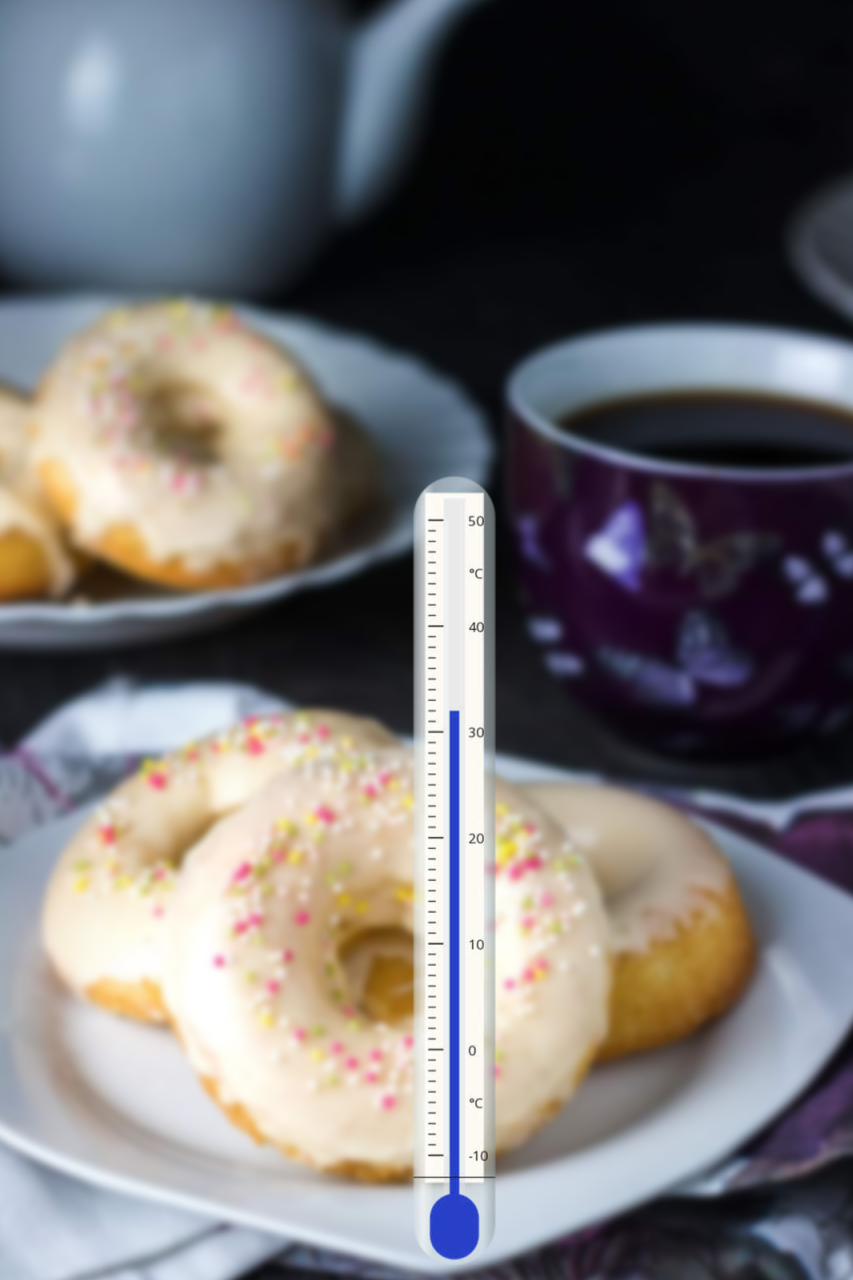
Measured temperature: 32 °C
